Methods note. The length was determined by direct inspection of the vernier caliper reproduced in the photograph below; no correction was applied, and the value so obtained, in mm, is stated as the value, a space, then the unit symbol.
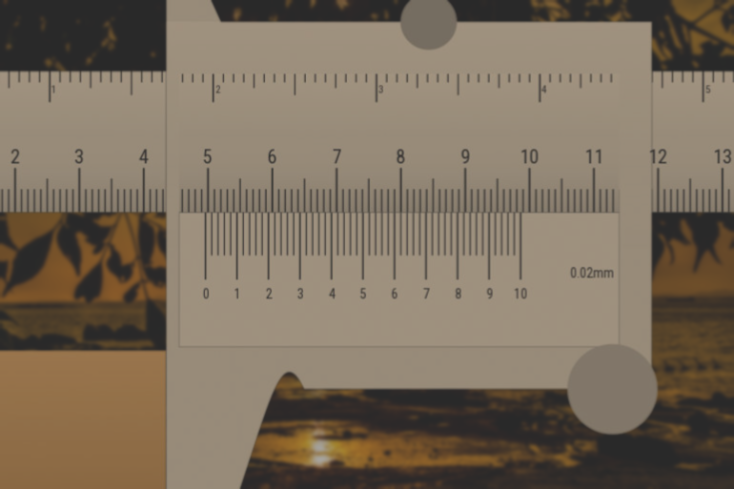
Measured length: 49.6 mm
